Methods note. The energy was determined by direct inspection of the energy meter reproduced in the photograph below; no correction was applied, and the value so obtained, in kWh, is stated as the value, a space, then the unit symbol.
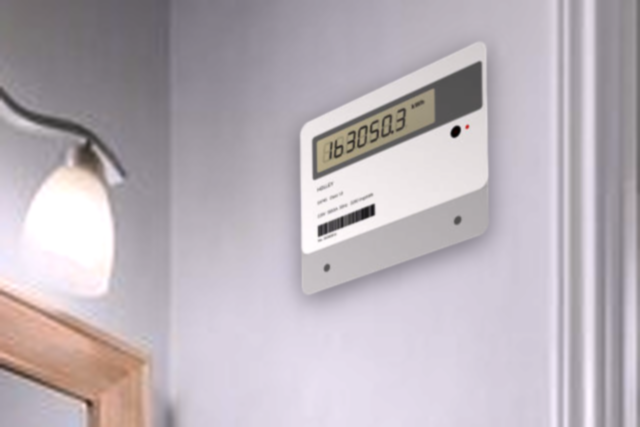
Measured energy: 163050.3 kWh
